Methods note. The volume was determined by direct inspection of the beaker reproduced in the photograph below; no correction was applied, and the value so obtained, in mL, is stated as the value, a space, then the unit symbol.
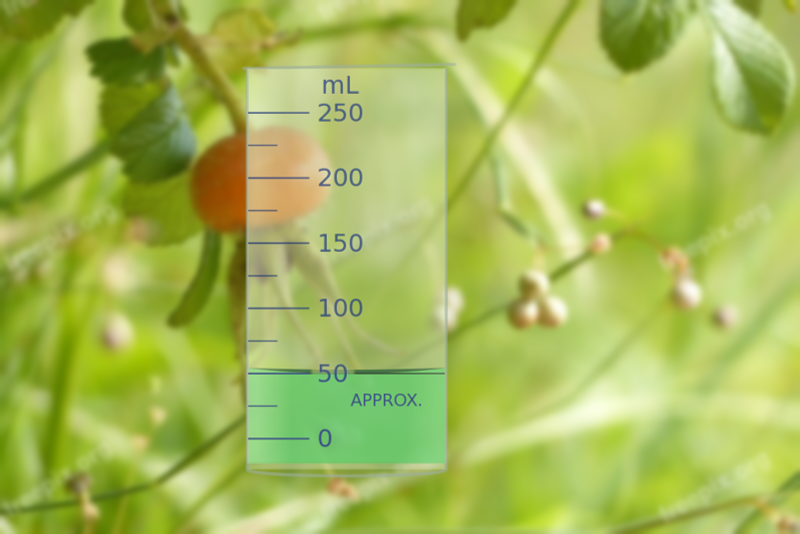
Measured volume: 50 mL
